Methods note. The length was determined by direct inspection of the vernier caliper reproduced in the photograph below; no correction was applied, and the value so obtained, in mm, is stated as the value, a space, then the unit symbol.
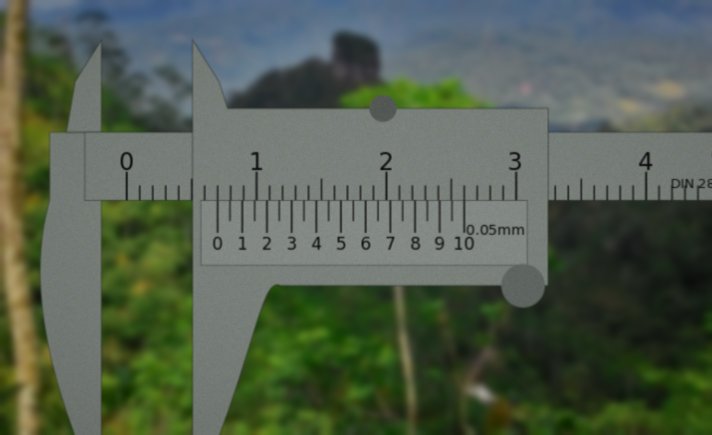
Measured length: 7.0 mm
